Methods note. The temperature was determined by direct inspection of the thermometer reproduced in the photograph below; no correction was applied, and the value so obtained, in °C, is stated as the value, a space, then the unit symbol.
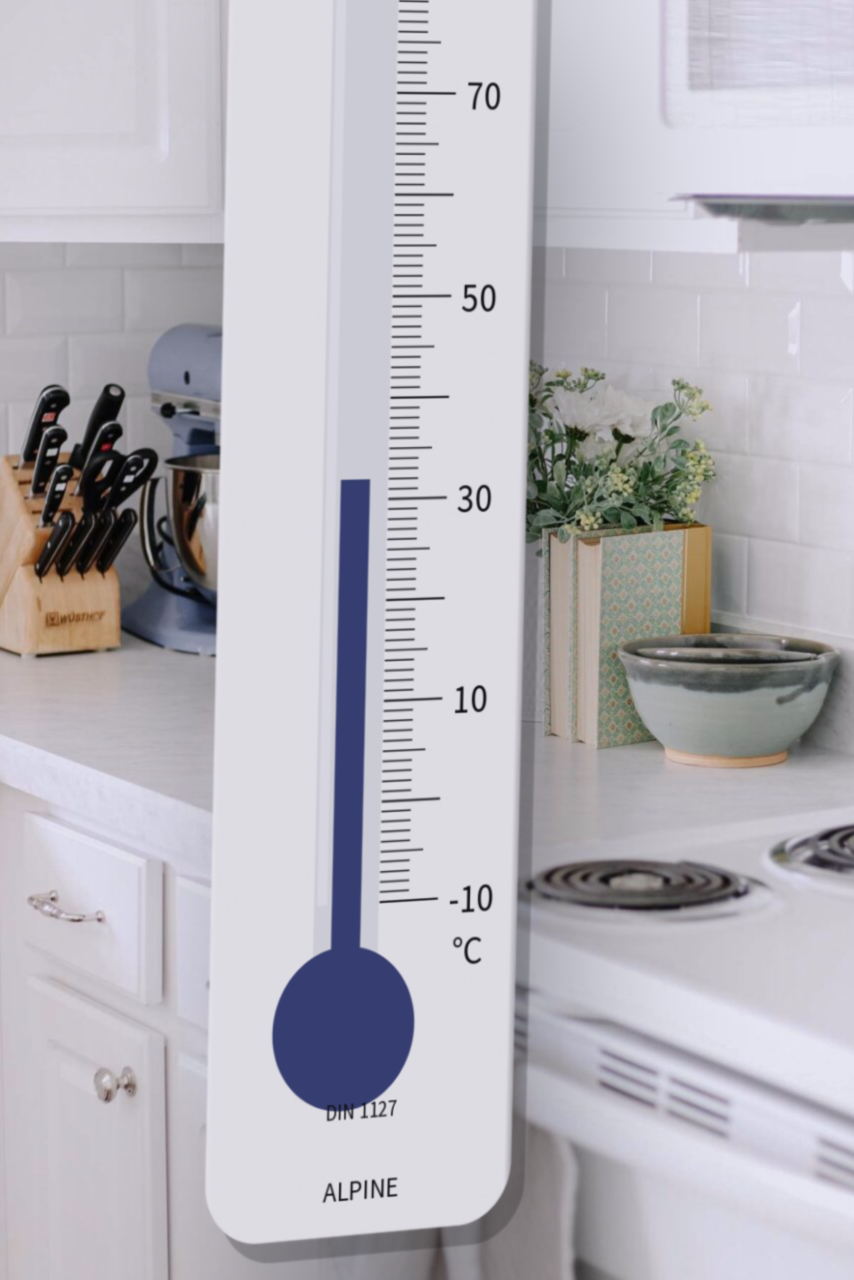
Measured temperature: 32 °C
